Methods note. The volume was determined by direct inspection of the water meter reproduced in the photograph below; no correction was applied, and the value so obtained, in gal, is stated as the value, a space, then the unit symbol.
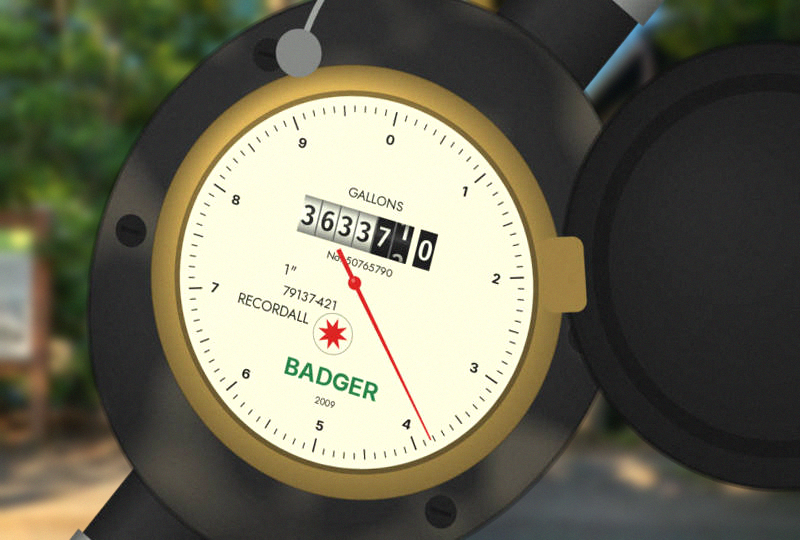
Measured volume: 3633713.8 gal
